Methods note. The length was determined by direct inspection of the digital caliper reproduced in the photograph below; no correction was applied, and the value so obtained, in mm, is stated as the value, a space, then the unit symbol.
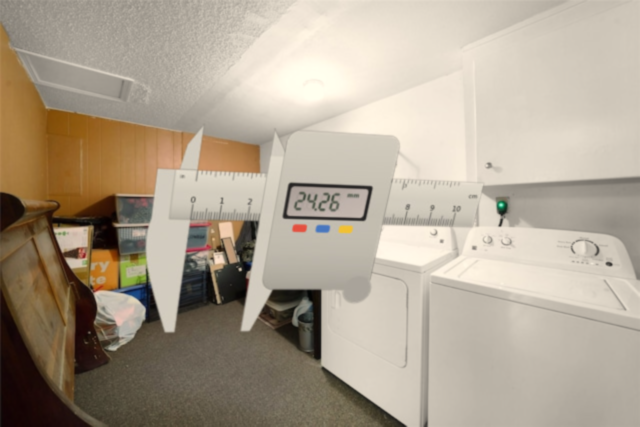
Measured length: 24.26 mm
